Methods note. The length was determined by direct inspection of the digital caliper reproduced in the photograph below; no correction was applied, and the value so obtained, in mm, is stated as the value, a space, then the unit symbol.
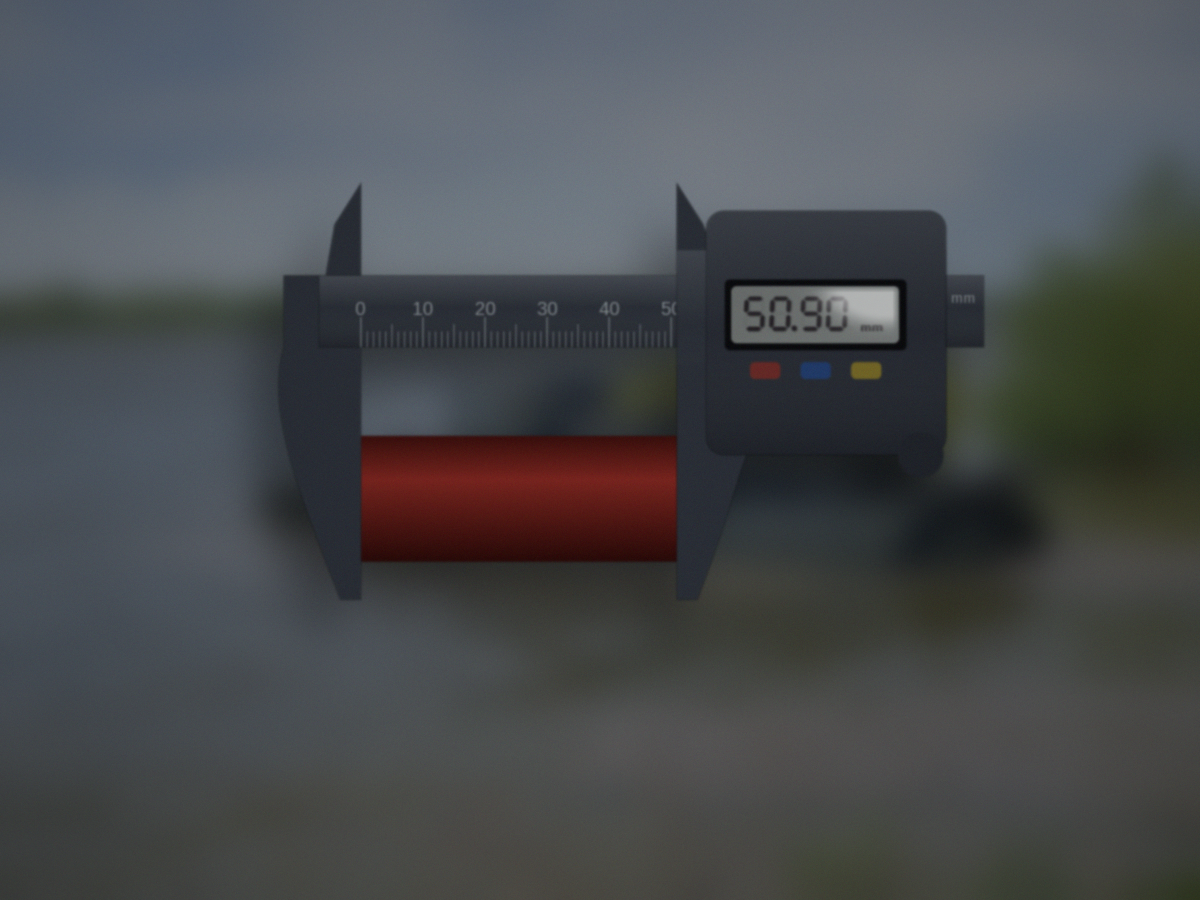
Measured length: 50.90 mm
